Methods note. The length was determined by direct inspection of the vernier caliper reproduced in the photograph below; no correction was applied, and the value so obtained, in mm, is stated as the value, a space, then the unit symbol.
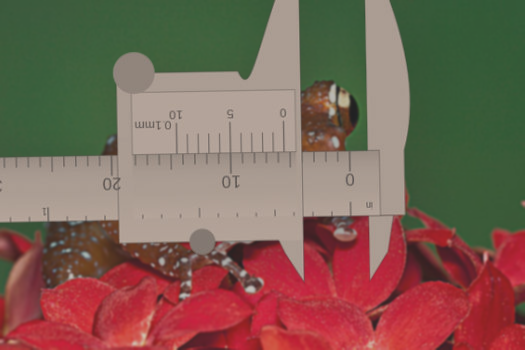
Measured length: 5.5 mm
